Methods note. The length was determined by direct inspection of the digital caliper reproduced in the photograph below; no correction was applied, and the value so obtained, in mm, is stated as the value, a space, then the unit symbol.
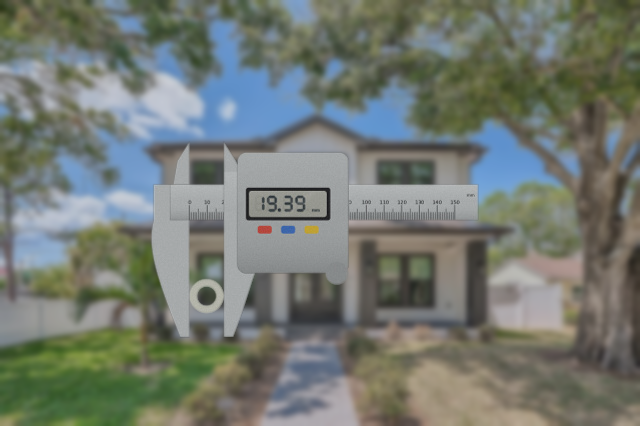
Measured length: 19.39 mm
